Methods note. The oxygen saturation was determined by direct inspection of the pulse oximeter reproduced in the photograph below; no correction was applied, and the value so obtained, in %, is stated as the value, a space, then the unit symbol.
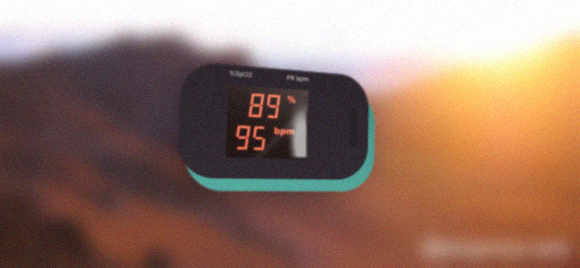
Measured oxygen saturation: 89 %
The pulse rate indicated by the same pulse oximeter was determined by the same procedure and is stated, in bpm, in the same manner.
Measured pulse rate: 95 bpm
